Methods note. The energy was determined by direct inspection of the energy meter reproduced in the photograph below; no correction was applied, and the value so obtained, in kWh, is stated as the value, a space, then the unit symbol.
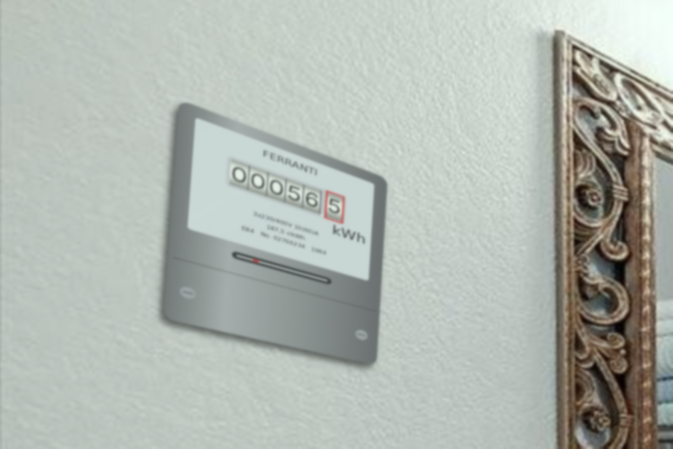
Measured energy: 56.5 kWh
